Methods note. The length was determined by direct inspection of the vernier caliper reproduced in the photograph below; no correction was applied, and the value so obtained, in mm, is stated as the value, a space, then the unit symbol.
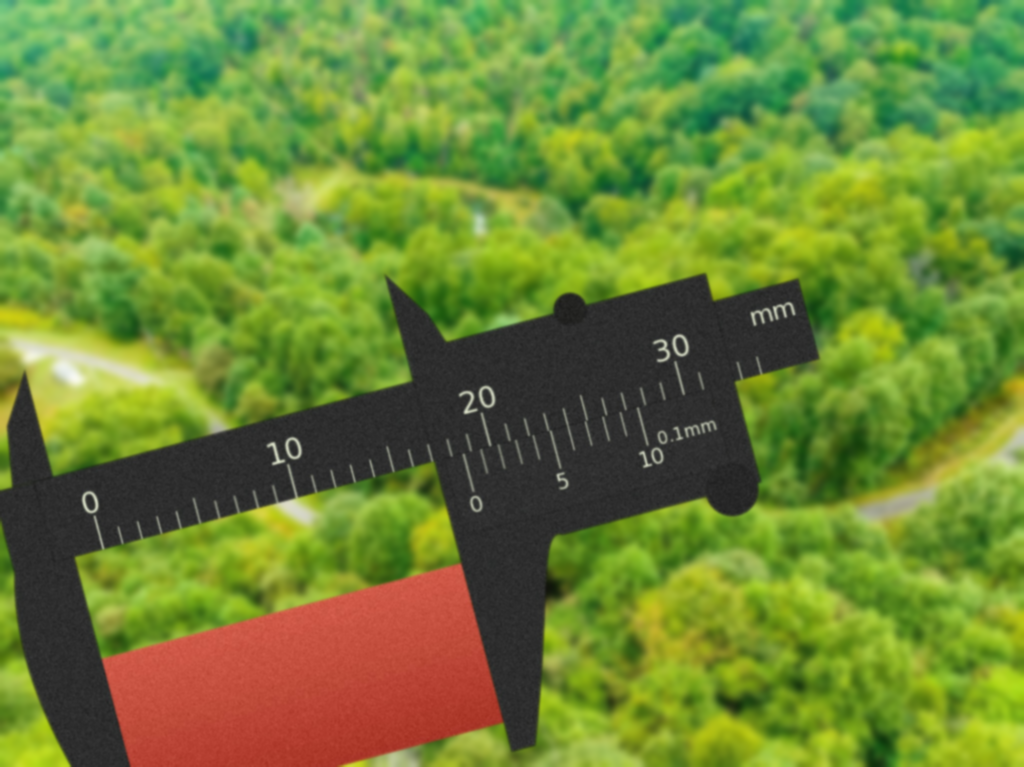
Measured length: 18.6 mm
